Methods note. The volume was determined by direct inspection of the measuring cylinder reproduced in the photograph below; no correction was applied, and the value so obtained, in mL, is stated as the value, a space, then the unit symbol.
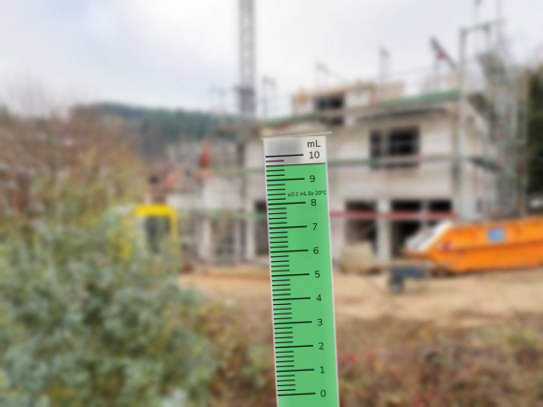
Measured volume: 9.6 mL
